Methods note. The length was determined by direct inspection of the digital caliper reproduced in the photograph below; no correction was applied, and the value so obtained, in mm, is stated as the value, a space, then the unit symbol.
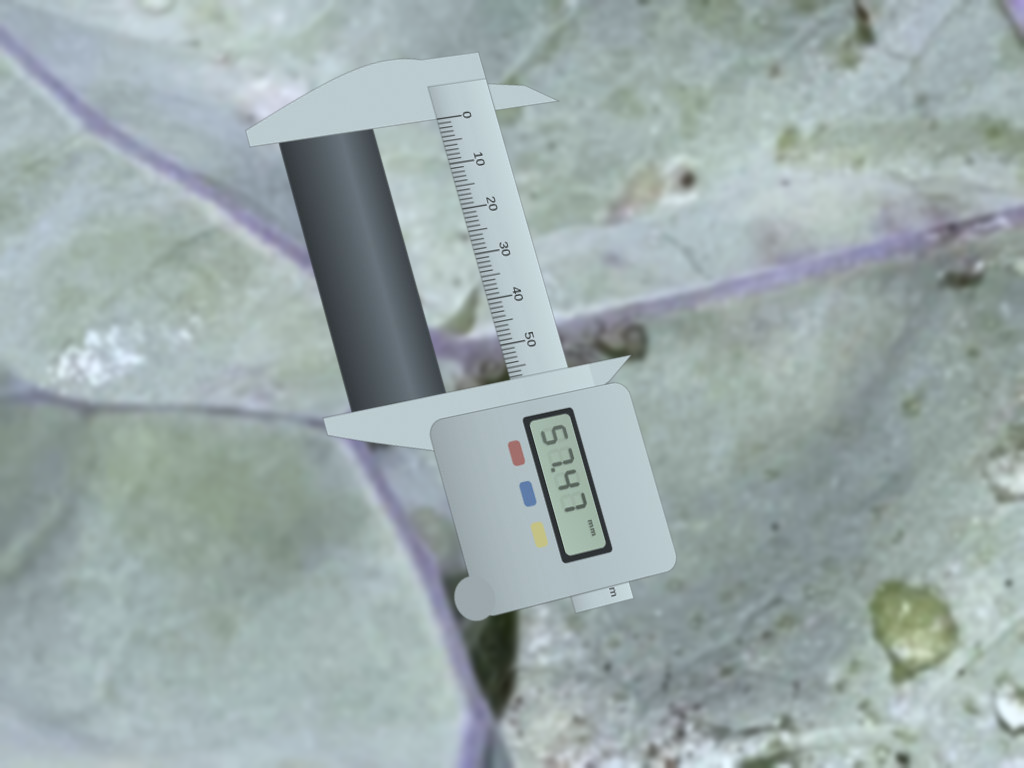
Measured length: 57.47 mm
